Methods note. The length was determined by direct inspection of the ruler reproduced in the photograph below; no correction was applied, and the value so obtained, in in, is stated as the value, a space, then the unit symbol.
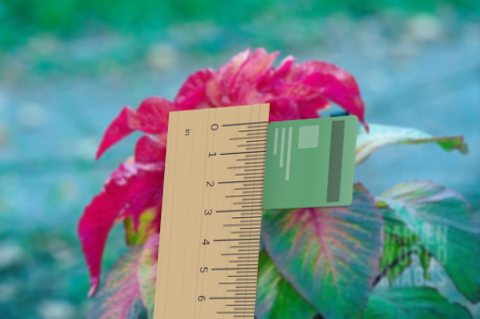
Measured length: 3 in
